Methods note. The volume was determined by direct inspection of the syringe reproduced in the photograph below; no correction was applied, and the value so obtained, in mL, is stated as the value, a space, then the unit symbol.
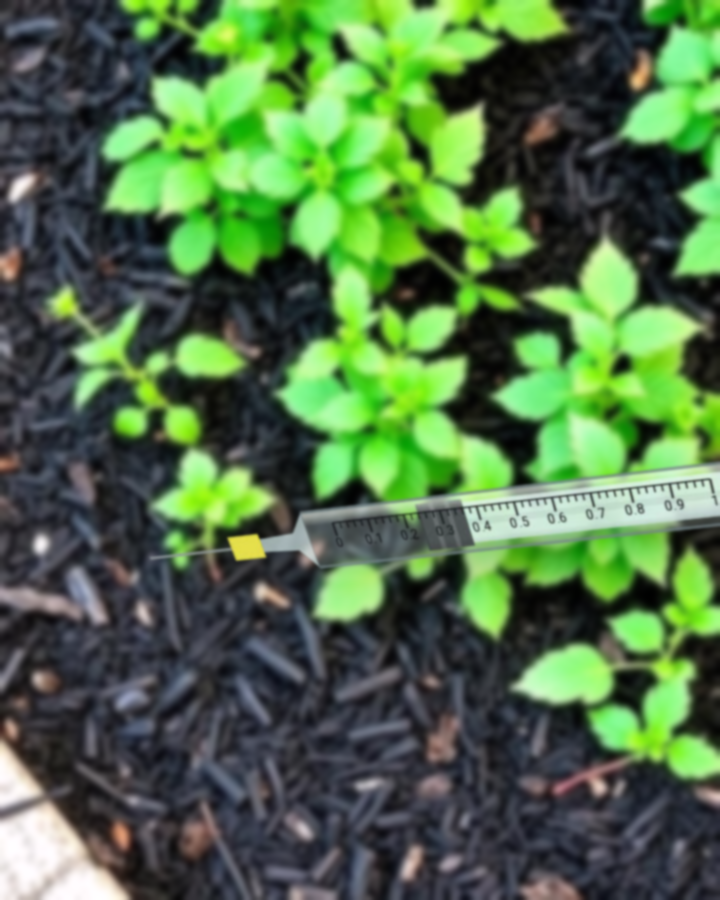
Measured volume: 0.24 mL
